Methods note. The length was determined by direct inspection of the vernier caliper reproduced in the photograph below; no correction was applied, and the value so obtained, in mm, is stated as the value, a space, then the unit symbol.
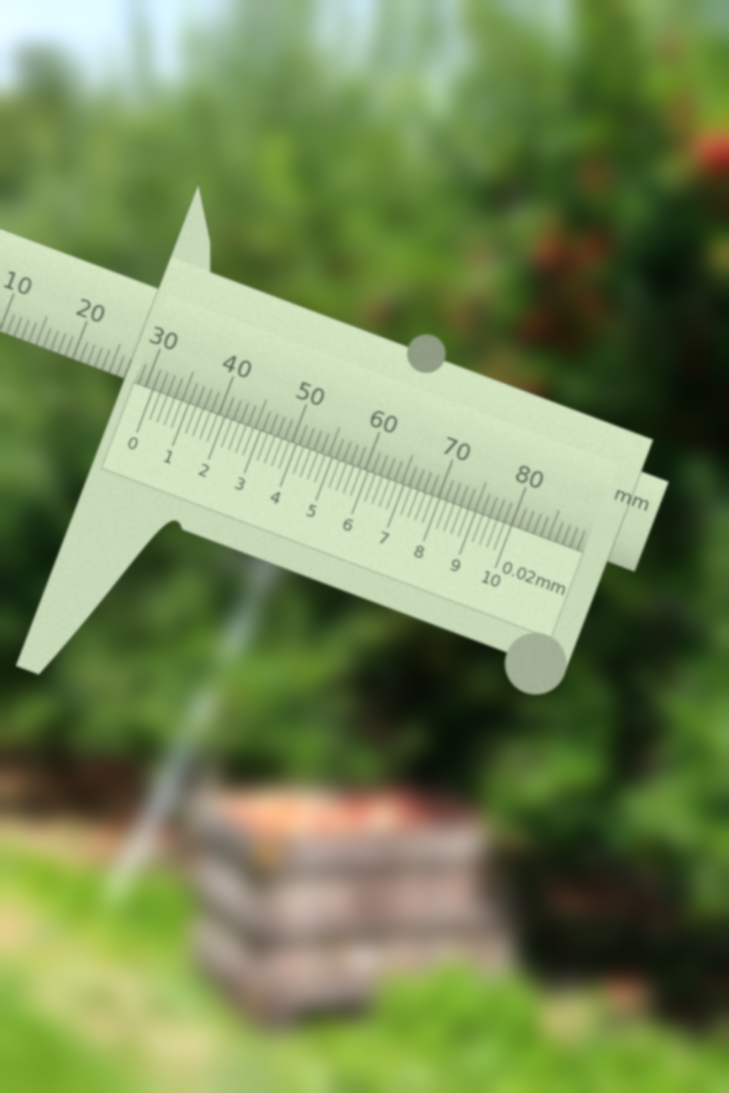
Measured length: 31.0 mm
